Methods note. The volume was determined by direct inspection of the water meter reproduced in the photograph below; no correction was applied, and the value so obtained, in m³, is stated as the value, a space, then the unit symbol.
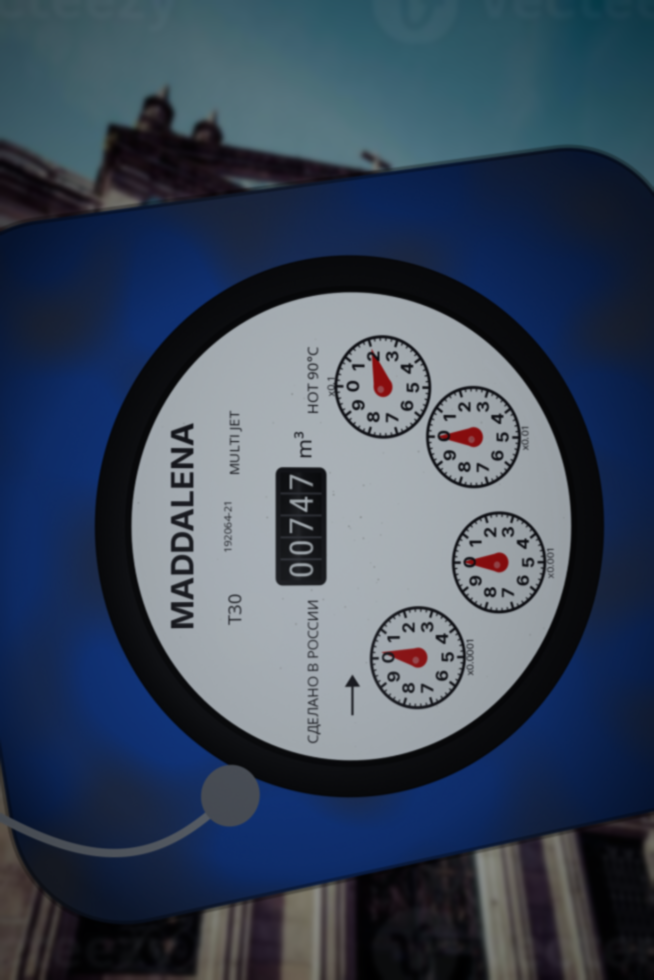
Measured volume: 747.2000 m³
